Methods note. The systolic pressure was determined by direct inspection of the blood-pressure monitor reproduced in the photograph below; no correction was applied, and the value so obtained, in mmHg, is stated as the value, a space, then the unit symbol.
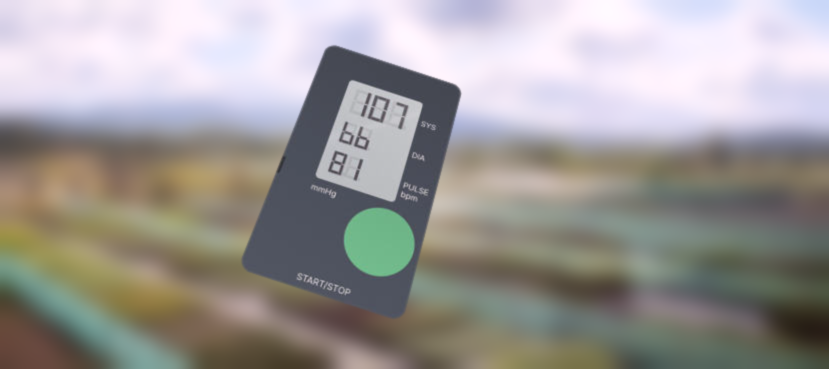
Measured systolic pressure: 107 mmHg
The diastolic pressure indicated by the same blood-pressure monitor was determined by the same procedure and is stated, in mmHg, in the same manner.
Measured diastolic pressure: 66 mmHg
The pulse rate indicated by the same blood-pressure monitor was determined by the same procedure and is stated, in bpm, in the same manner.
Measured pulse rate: 81 bpm
